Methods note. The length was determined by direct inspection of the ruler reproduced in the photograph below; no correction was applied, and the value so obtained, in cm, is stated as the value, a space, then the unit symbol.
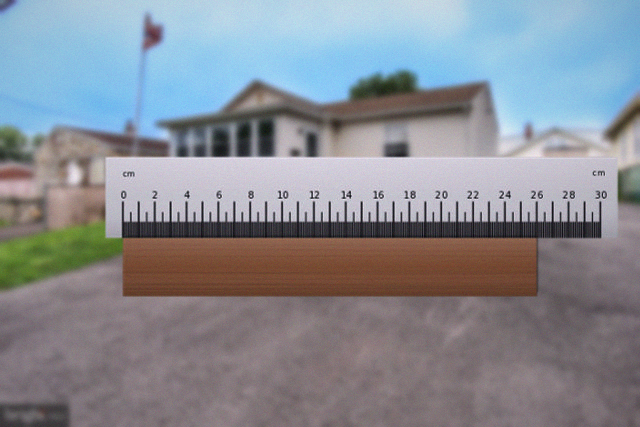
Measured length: 26 cm
